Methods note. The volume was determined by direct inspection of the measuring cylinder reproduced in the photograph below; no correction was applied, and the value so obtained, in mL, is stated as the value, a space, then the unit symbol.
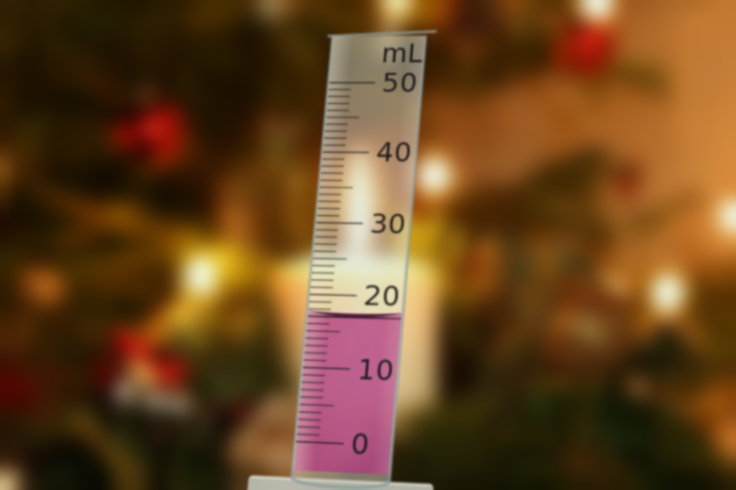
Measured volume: 17 mL
